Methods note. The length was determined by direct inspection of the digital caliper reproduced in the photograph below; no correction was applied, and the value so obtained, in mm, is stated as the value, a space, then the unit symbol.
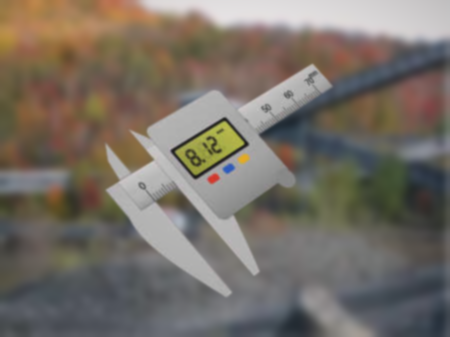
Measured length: 8.12 mm
